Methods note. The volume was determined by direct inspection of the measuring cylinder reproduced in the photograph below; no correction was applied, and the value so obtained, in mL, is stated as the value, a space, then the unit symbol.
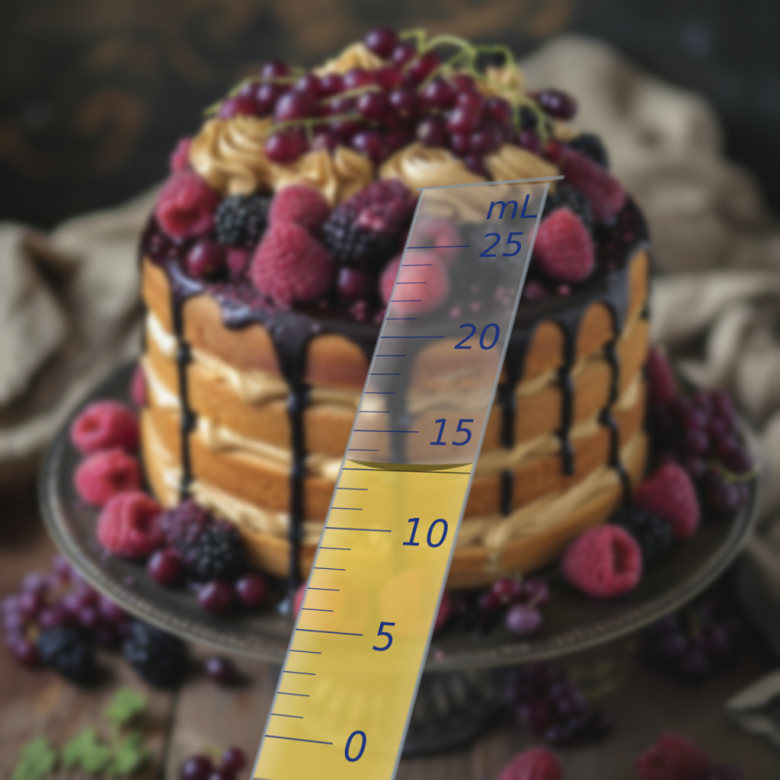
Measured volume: 13 mL
